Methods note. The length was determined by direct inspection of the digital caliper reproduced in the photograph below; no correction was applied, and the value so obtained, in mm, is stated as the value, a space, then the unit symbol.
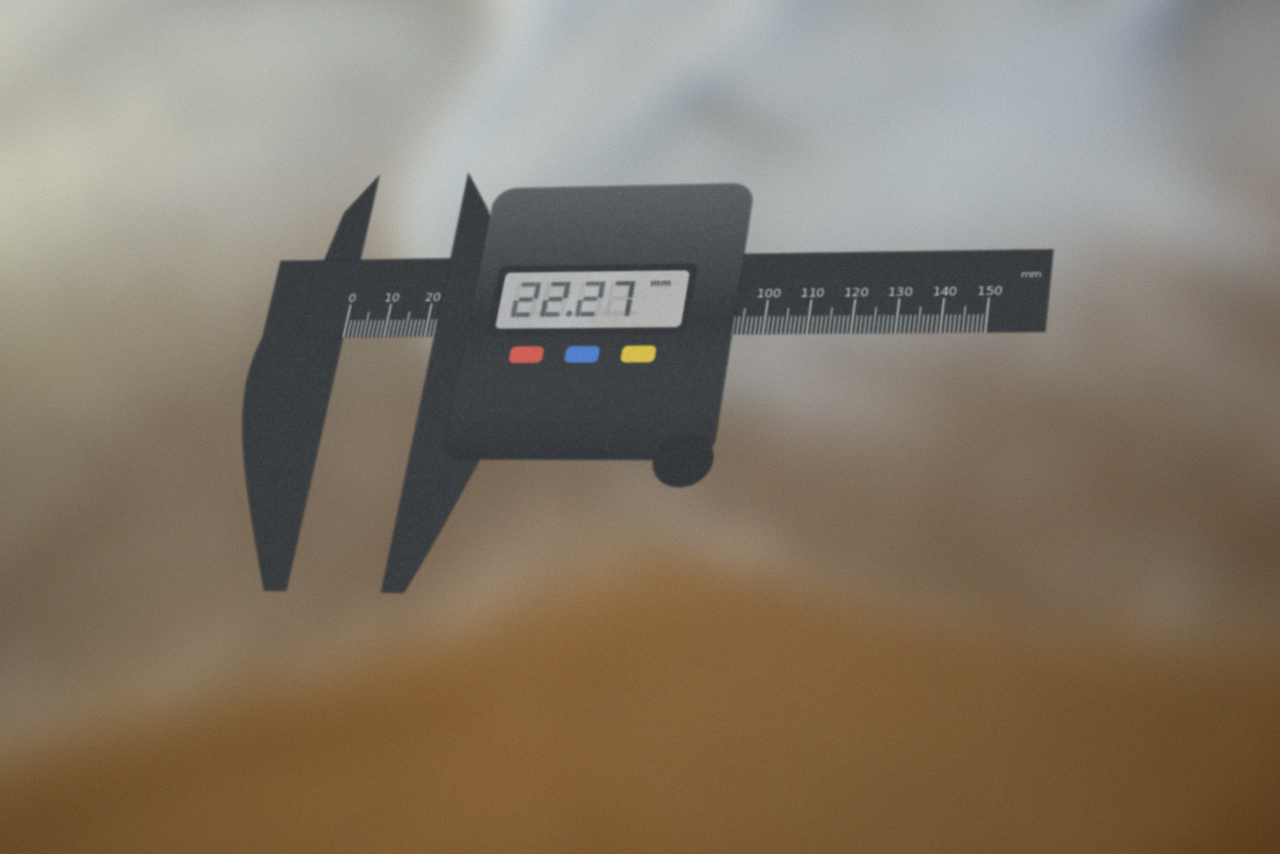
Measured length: 22.27 mm
